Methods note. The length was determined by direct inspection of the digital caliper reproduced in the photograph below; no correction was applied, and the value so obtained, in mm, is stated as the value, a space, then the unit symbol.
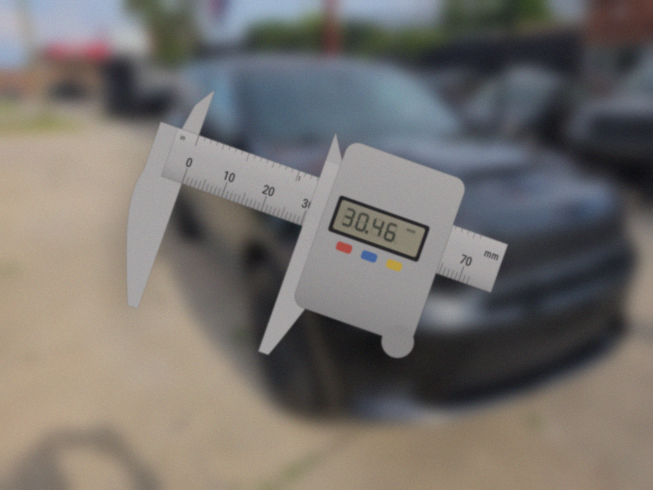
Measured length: 30.46 mm
